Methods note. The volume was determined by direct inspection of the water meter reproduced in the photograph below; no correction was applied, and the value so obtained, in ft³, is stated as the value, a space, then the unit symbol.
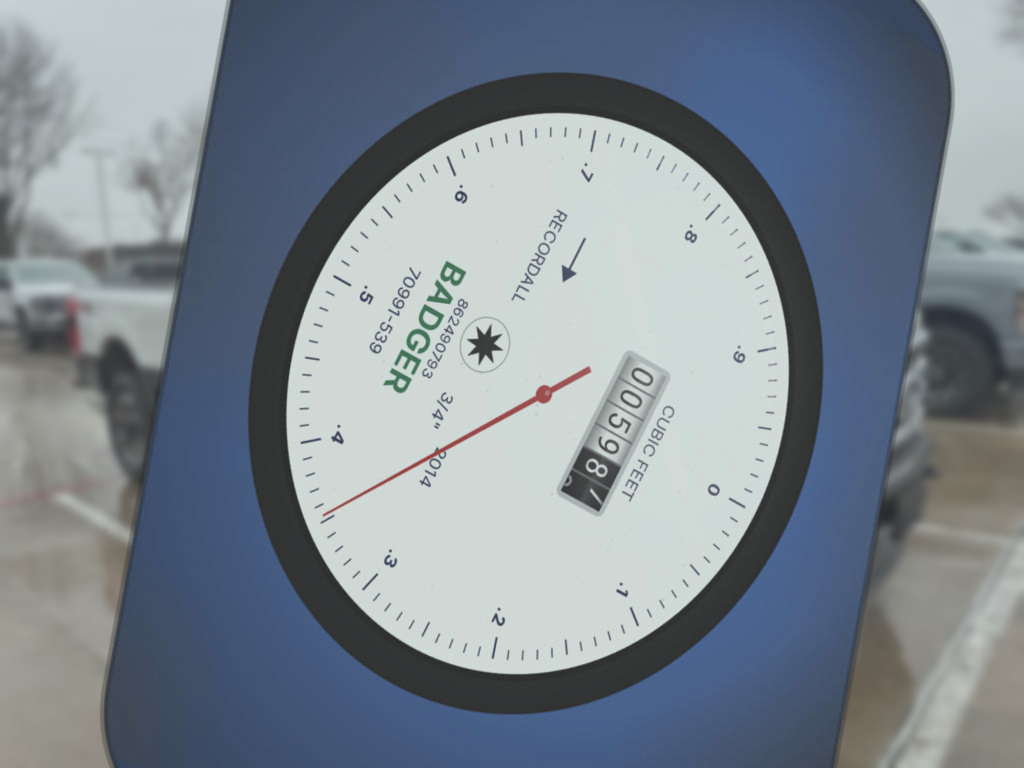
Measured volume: 5987.35 ft³
